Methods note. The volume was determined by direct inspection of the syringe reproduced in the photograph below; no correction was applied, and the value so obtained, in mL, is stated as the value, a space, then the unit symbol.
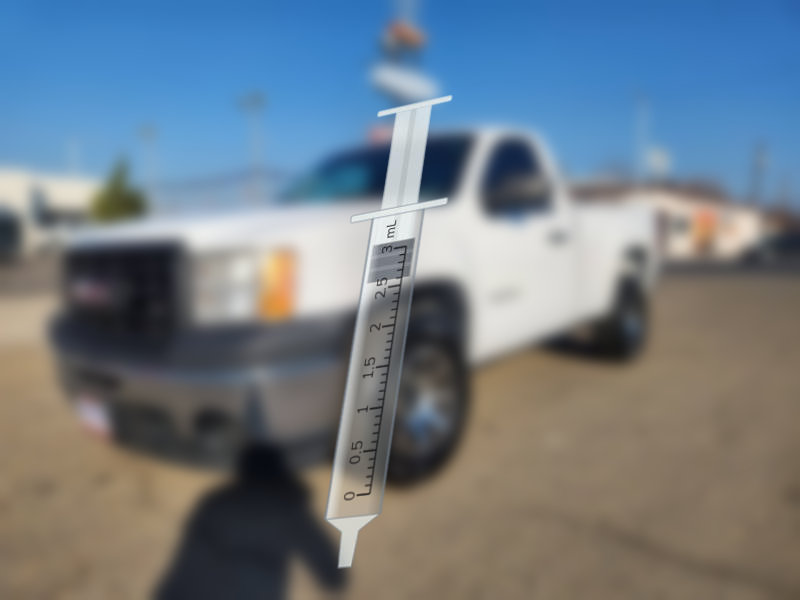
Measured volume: 2.6 mL
